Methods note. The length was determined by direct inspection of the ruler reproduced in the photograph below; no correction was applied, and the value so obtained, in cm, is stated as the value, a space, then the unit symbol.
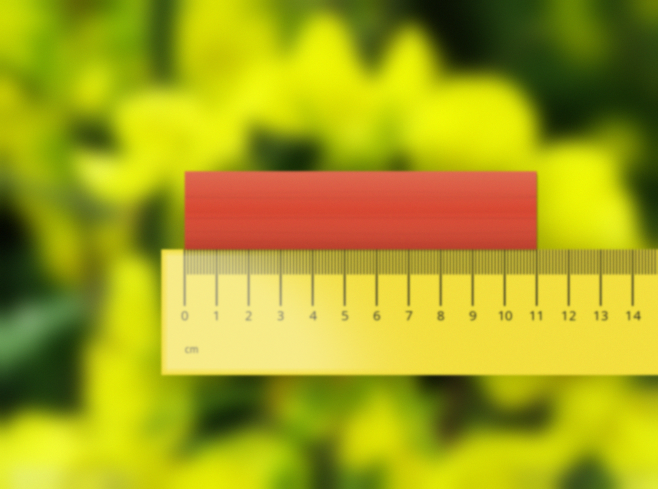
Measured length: 11 cm
